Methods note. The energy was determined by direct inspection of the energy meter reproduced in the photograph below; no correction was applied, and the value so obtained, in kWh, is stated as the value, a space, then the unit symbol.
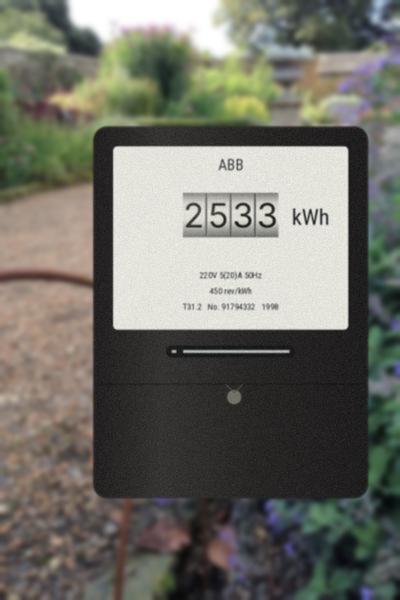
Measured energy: 2533 kWh
